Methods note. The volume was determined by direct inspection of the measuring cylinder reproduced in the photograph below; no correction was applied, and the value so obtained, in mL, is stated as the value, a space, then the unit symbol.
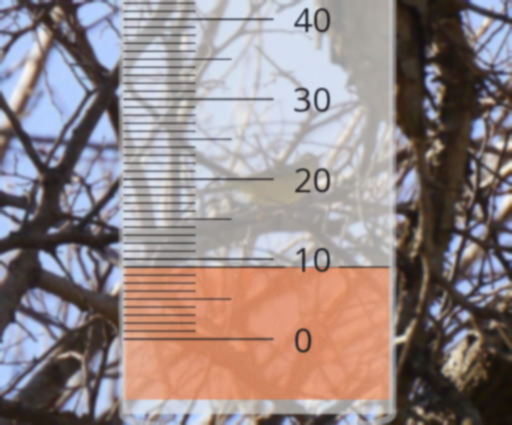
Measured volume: 9 mL
